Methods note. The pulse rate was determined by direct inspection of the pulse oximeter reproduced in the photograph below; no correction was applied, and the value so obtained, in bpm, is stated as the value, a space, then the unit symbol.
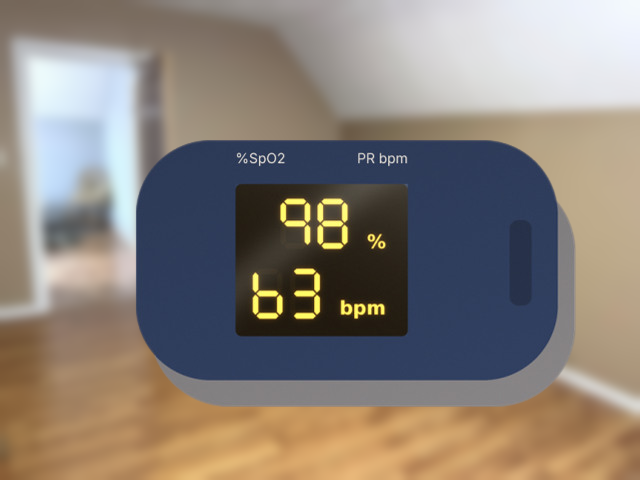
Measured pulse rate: 63 bpm
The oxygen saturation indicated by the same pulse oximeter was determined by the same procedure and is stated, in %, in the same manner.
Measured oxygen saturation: 98 %
